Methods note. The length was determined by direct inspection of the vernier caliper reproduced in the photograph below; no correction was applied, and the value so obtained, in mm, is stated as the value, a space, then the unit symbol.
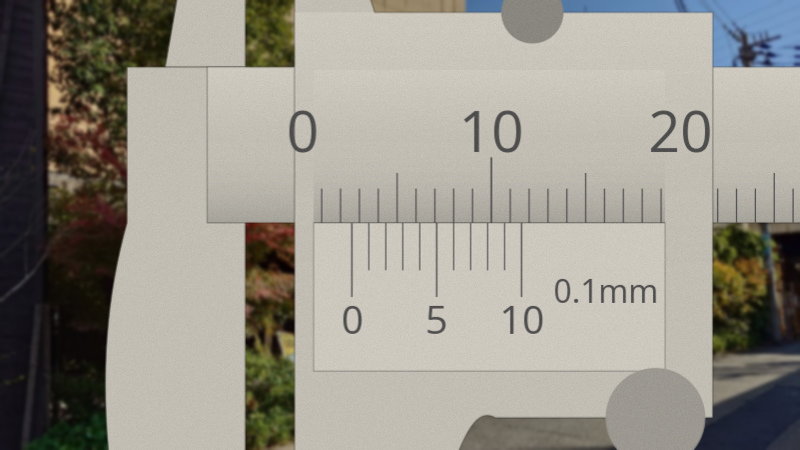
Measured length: 2.6 mm
